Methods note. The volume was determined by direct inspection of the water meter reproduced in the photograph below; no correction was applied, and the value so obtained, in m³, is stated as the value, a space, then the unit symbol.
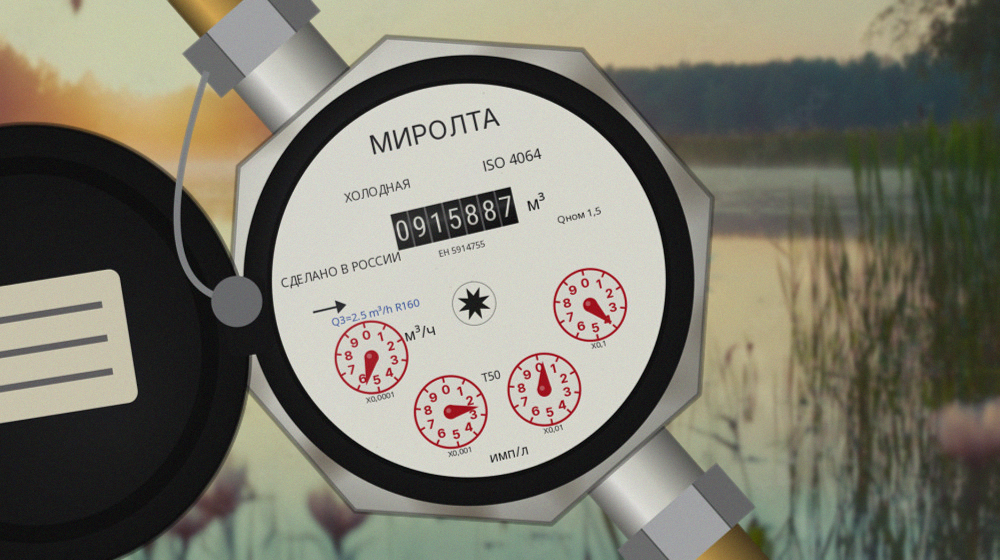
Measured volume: 915887.4025 m³
